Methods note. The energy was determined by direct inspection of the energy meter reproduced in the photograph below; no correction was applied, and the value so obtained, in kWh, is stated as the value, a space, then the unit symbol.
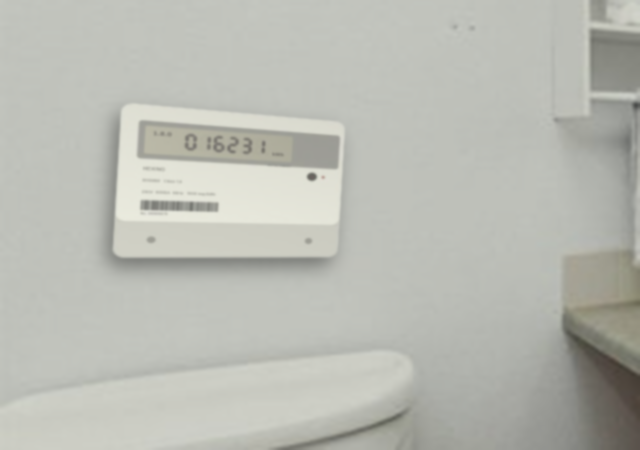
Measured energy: 16231 kWh
